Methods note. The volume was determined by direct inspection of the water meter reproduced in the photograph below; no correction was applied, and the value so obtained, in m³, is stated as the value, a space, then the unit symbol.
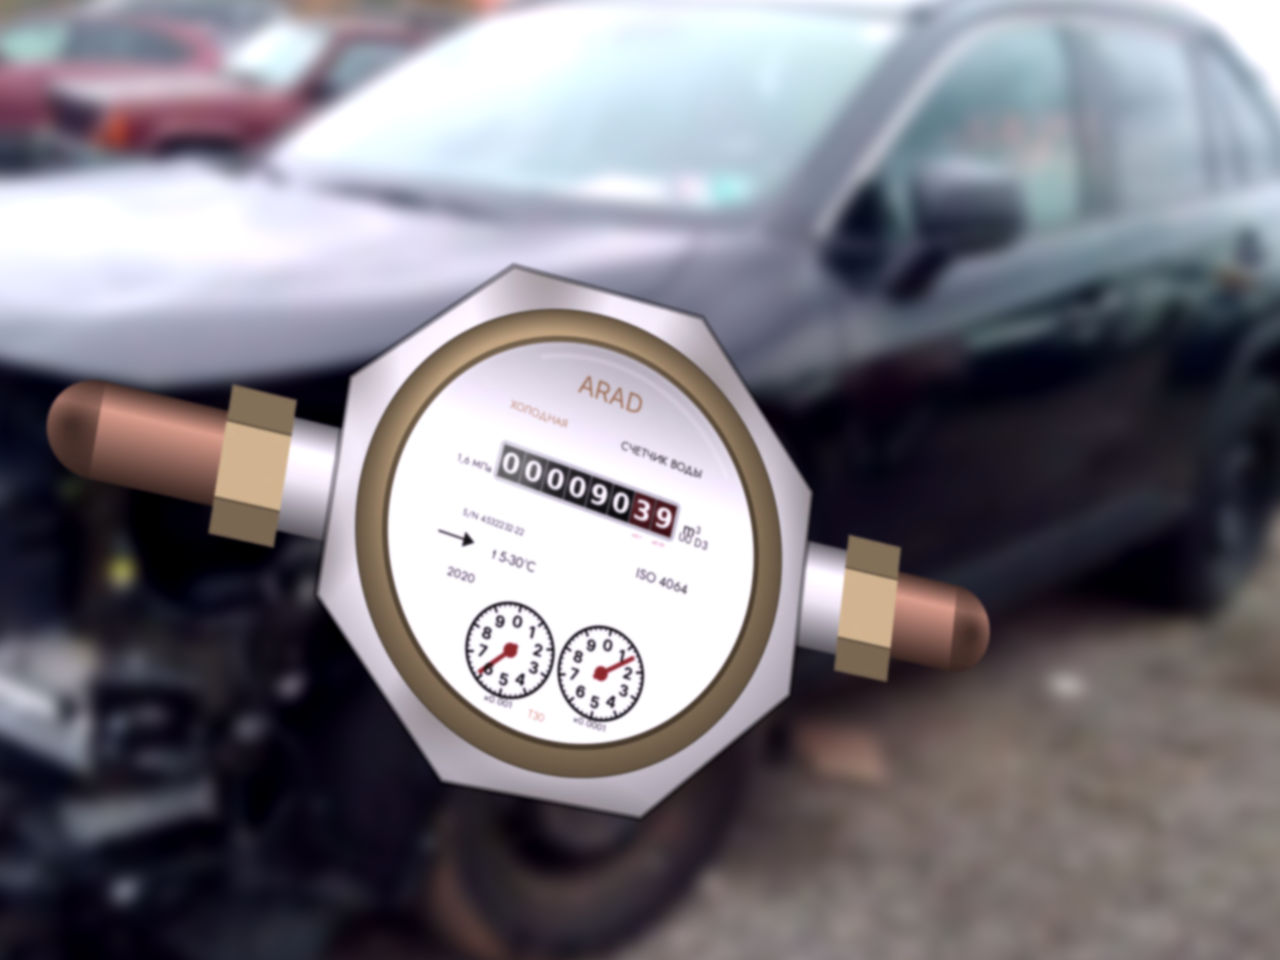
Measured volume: 90.3961 m³
